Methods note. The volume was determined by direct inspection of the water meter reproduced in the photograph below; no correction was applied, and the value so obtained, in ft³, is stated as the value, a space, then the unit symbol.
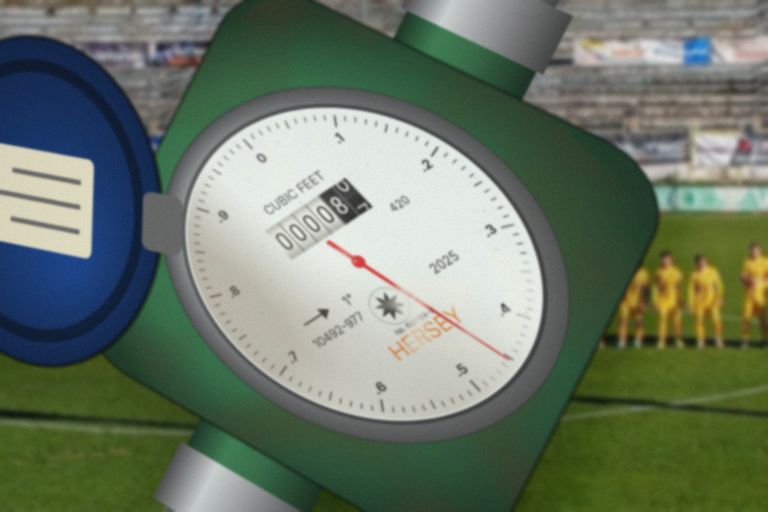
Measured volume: 86.45 ft³
